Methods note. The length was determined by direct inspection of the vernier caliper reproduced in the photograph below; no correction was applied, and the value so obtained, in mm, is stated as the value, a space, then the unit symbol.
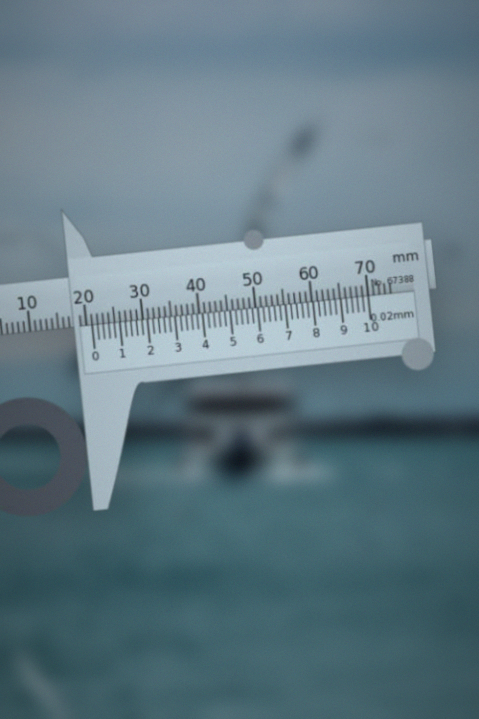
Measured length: 21.0 mm
